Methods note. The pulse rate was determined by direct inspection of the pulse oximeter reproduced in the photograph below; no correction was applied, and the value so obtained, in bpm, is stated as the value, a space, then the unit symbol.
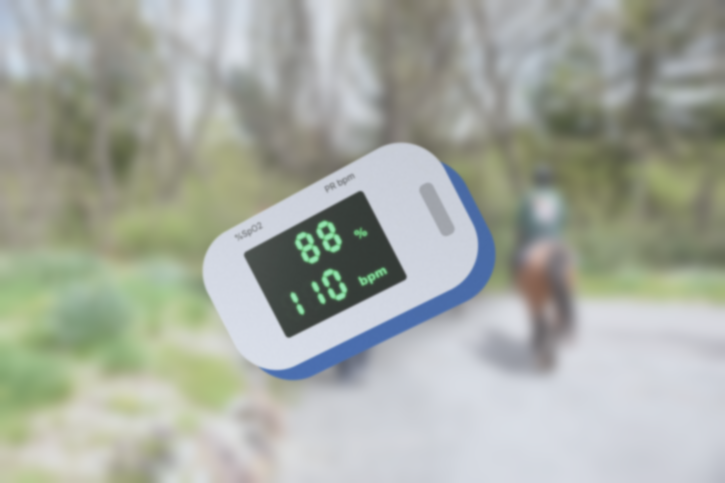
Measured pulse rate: 110 bpm
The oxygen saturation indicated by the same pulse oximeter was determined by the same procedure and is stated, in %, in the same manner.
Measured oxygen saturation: 88 %
